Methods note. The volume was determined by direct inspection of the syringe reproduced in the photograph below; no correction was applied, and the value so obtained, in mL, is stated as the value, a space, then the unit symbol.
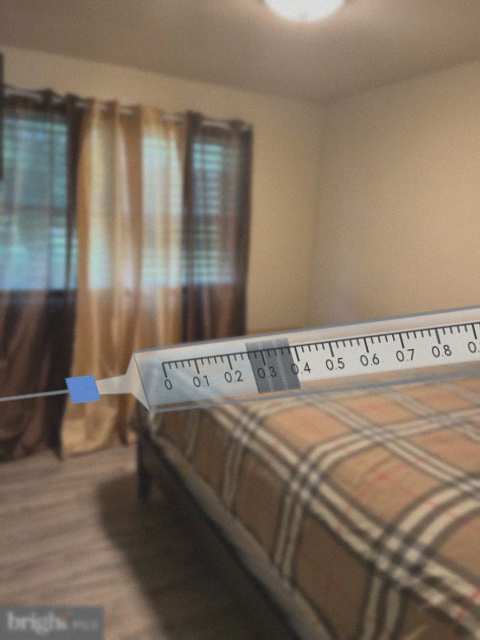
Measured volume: 0.26 mL
